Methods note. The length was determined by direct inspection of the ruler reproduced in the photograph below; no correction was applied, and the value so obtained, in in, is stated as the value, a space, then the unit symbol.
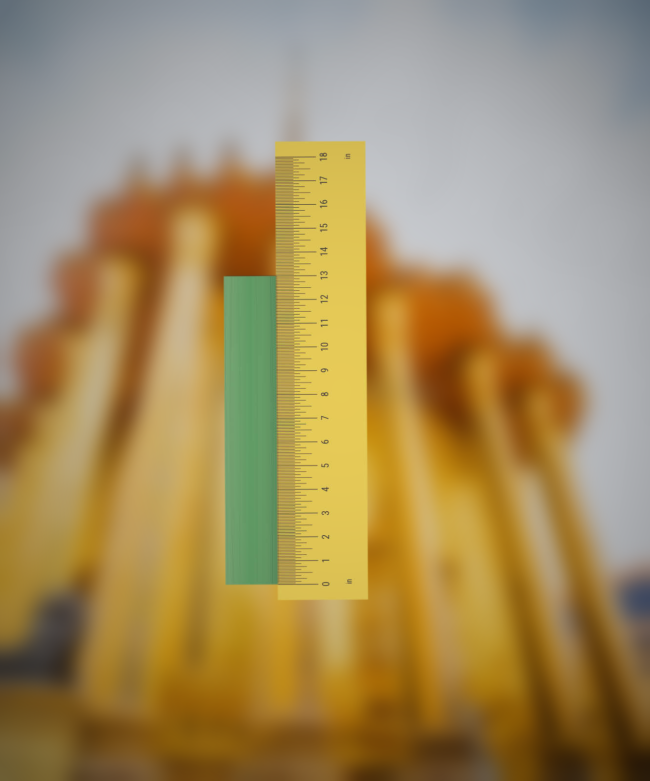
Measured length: 13 in
